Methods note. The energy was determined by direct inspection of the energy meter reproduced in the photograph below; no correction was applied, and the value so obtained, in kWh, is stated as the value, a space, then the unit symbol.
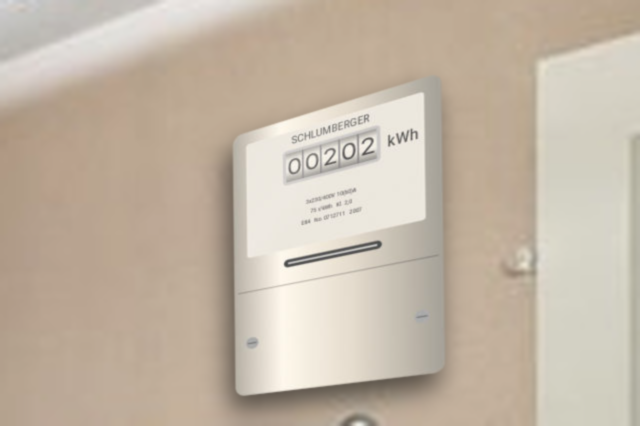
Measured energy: 202 kWh
